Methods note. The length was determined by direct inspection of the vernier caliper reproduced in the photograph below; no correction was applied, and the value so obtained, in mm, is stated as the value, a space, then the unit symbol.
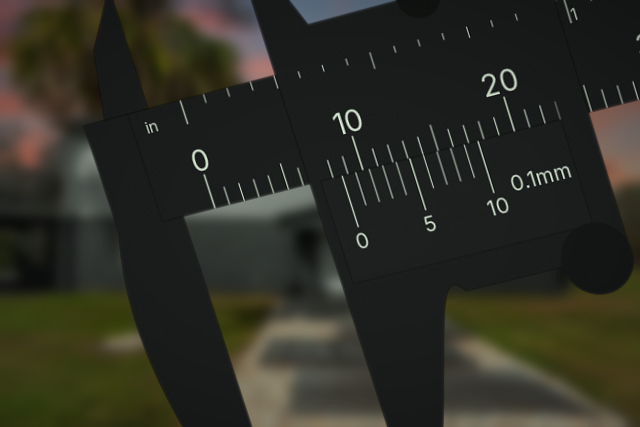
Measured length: 8.6 mm
